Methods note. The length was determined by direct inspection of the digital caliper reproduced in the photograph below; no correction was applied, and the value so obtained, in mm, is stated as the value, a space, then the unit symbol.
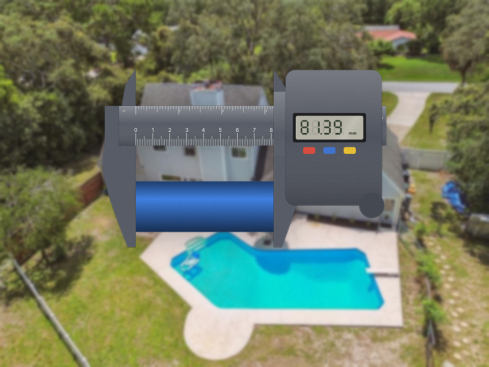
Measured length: 81.39 mm
